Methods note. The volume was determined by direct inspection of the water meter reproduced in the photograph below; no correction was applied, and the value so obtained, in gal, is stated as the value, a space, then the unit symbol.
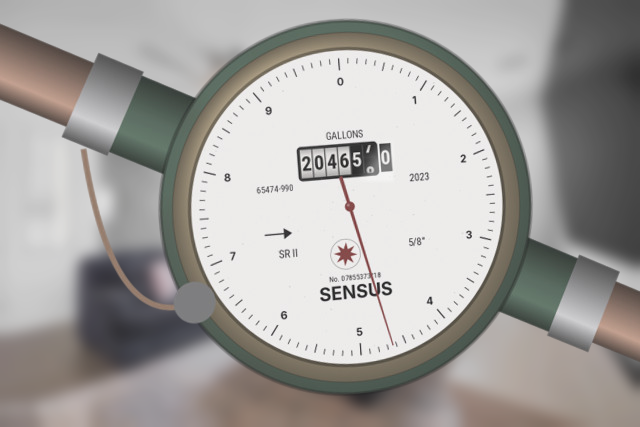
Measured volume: 2046574.6 gal
